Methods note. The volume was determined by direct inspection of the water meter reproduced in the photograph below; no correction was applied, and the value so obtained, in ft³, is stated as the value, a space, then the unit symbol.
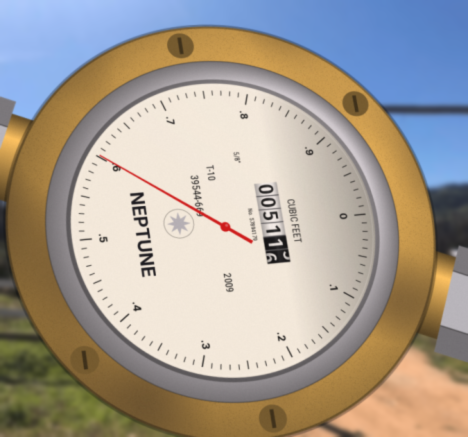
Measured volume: 5115.60 ft³
